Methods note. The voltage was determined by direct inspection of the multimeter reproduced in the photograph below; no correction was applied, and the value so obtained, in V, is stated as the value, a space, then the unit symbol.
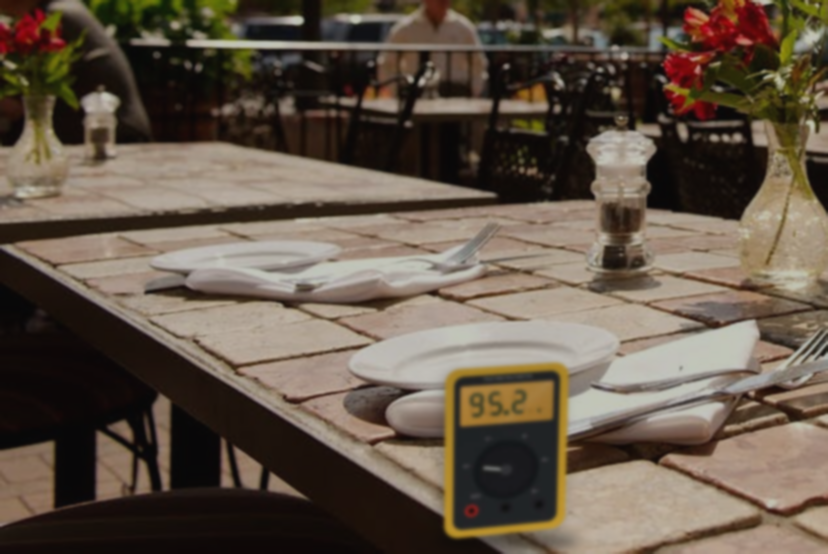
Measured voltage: 95.2 V
